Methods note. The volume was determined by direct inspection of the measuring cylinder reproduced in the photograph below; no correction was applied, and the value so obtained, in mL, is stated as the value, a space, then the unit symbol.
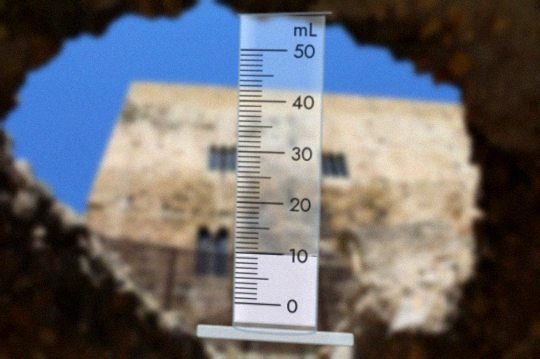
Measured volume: 10 mL
